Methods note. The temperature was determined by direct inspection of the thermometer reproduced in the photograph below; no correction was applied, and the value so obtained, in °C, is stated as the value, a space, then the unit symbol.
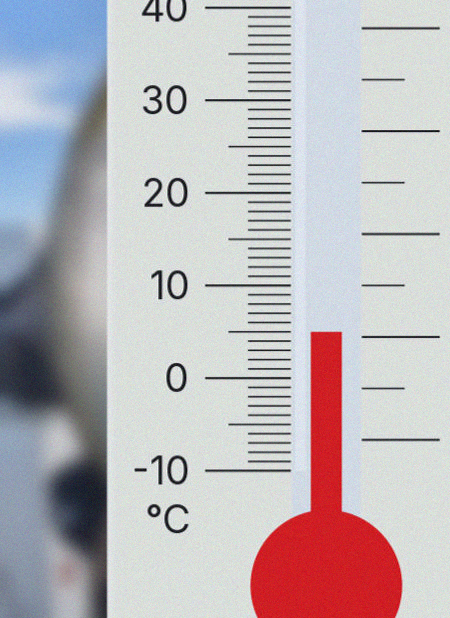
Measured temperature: 5 °C
